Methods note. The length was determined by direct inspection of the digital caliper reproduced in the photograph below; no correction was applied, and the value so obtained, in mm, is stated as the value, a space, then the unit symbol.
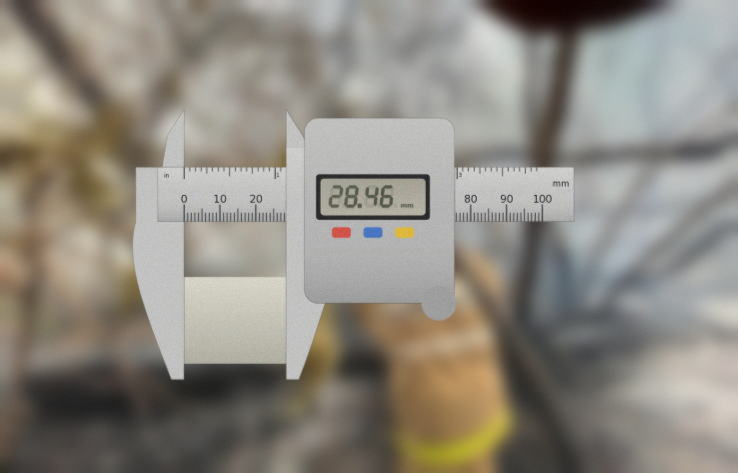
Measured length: 28.46 mm
